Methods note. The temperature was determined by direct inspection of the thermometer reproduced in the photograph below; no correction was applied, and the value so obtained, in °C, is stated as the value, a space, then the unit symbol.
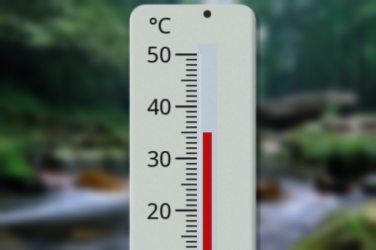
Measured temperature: 35 °C
